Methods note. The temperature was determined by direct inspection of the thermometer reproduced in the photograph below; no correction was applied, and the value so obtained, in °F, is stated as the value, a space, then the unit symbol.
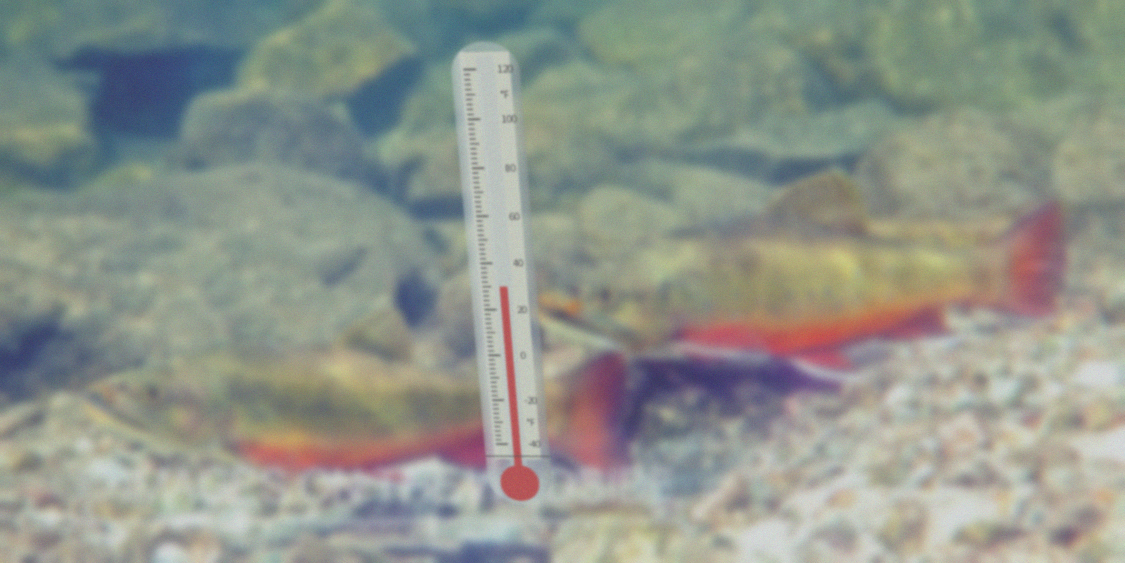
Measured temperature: 30 °F
